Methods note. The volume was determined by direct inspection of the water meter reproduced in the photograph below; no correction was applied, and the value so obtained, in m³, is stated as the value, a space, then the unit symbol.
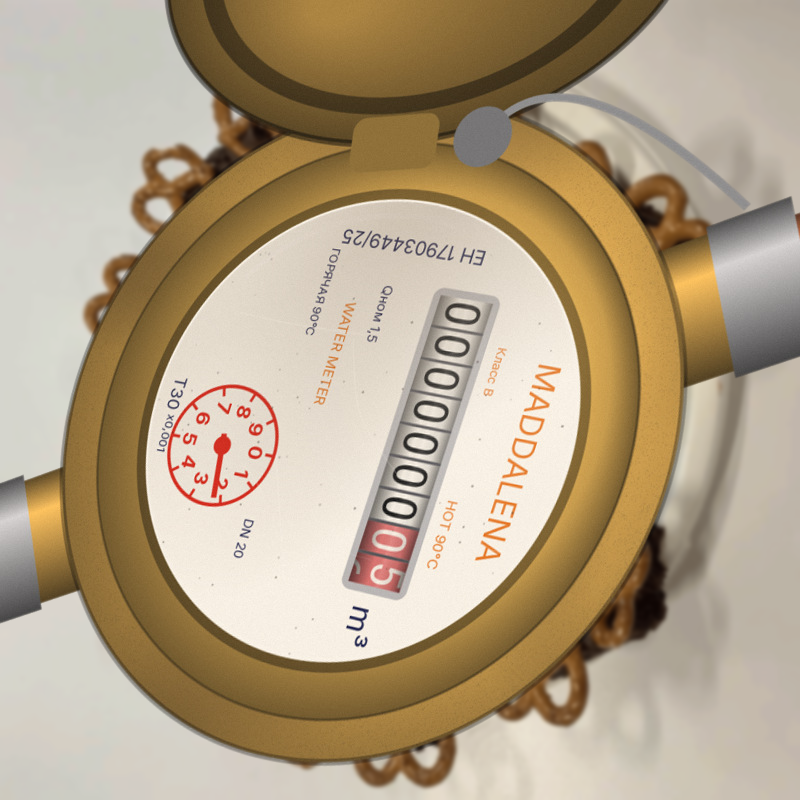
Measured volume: 0.052 m³
